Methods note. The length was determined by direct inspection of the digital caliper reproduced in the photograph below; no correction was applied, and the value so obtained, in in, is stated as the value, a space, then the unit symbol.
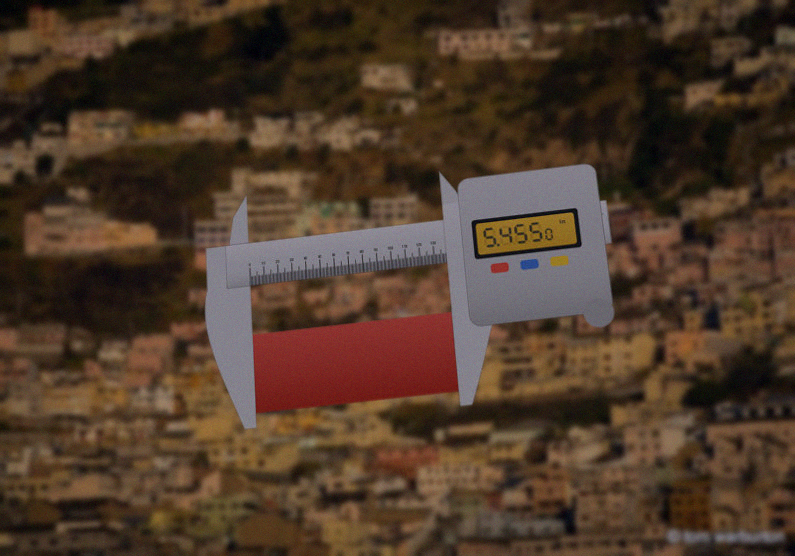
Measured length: 5.4550 in
